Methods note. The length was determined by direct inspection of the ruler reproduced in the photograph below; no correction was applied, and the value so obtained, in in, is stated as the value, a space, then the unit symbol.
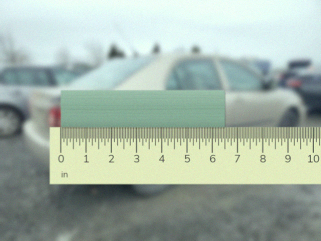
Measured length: 6.5 in
